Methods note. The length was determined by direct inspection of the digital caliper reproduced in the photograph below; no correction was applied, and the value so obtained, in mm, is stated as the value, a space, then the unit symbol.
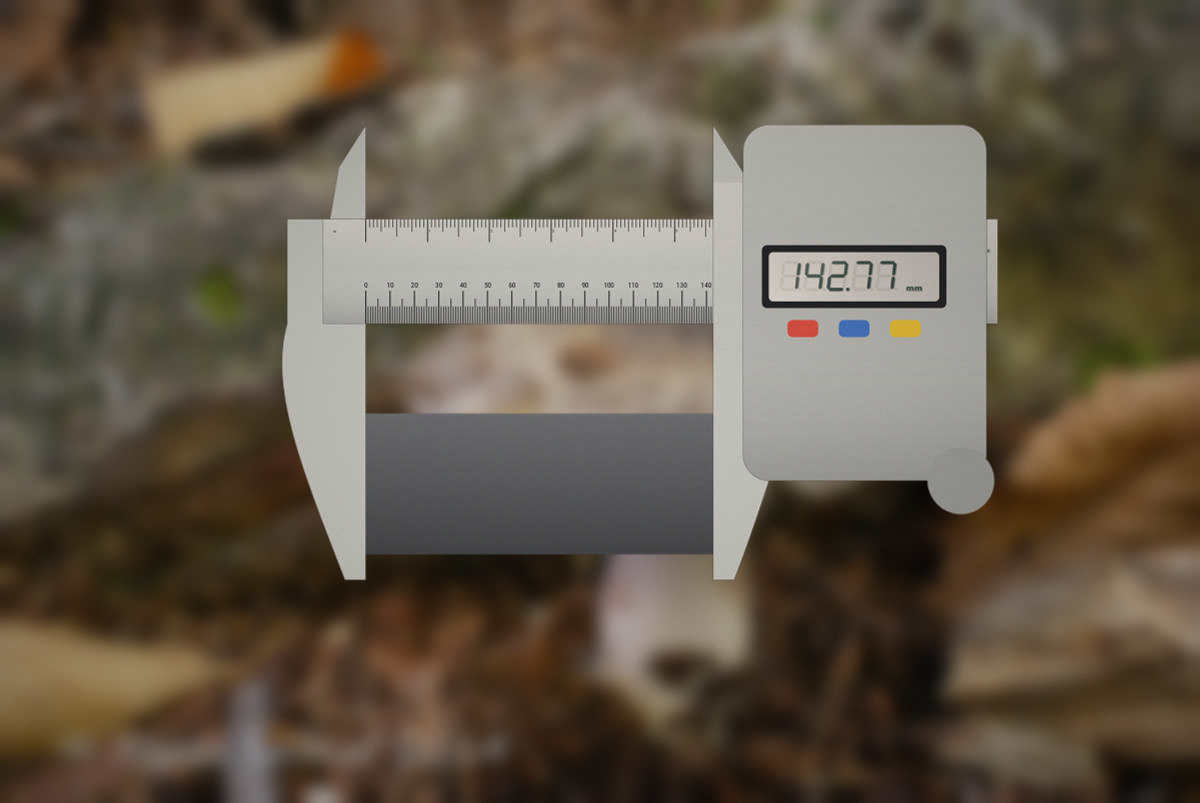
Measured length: 142.77 mm
